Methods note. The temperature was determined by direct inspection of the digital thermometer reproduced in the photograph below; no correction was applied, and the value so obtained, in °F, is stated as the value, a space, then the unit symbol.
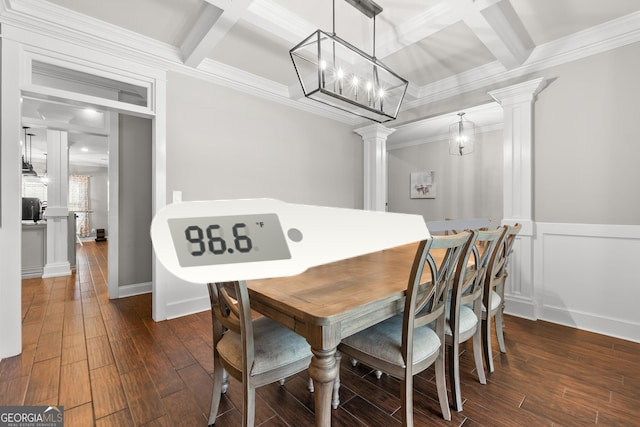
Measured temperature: 96.6 °F
